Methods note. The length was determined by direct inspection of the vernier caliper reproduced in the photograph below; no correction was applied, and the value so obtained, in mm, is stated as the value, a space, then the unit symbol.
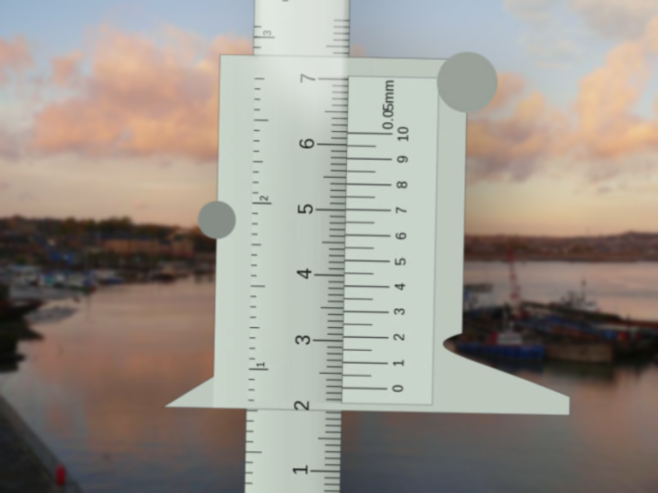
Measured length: 22.8 mm
